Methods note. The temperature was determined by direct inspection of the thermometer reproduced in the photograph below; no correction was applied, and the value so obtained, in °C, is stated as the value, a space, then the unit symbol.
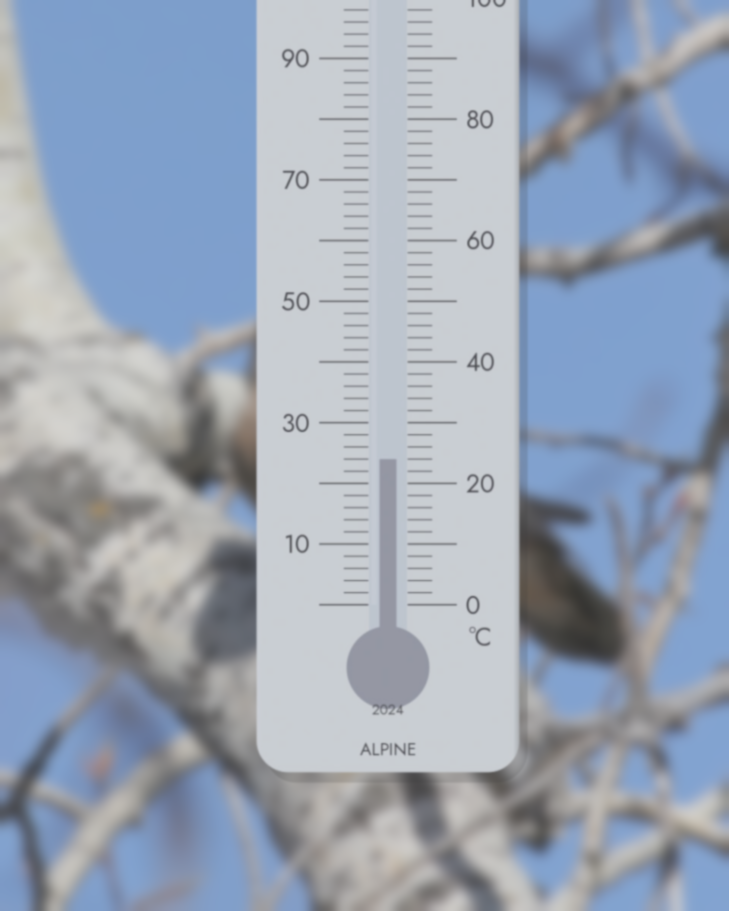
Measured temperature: 24 °C
